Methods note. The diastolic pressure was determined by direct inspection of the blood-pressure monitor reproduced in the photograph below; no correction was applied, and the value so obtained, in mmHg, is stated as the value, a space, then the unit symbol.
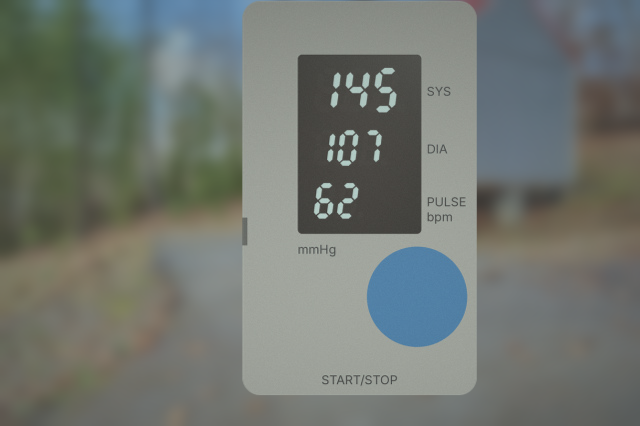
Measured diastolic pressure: 107 mmHg
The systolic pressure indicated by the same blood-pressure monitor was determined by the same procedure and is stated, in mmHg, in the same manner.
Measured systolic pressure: 145 mmHg
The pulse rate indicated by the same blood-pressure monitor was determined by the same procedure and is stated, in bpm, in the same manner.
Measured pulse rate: 62 bpm
